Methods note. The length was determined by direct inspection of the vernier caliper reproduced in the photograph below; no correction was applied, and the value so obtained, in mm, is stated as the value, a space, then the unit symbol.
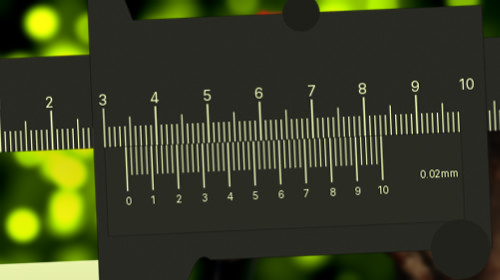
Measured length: 34.0 mm
